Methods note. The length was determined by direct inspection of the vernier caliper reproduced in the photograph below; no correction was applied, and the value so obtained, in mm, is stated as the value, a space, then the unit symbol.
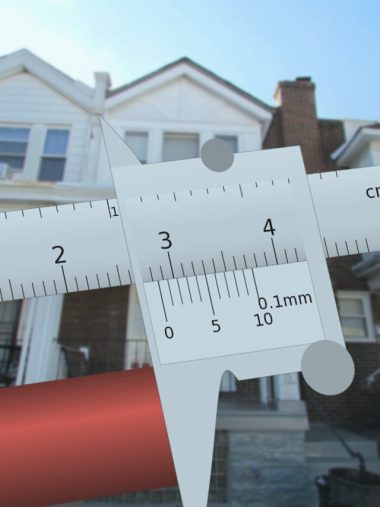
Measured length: 28.5 mm
